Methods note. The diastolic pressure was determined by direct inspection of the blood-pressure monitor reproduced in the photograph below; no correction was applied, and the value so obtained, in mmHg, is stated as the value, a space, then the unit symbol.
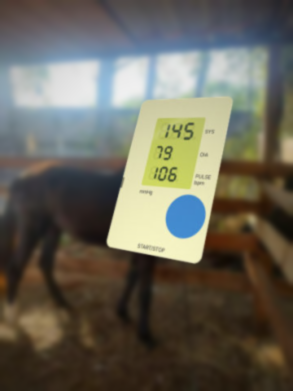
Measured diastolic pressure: 79 mmHg
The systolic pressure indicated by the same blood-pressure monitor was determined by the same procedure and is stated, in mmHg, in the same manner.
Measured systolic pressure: 145 mmHg
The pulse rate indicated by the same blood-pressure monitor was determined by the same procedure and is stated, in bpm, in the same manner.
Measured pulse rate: 106 bpm
